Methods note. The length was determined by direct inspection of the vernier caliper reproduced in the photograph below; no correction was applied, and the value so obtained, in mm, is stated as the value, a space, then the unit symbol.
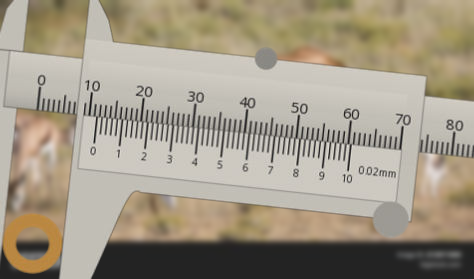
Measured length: 11.5 mm
